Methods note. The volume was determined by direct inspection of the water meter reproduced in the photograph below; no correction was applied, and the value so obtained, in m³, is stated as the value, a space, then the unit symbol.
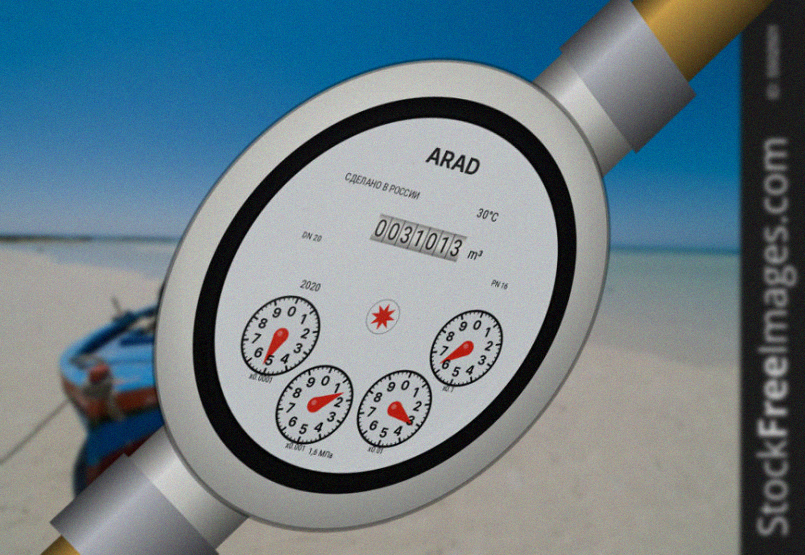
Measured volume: 31013.6315 m³
